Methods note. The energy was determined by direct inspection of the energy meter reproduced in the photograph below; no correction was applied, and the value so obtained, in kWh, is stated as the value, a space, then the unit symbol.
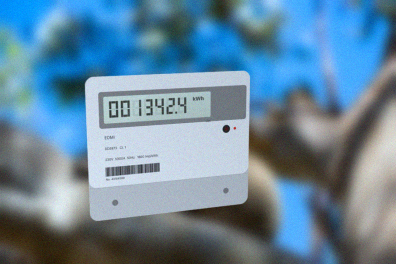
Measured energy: 1342.4 kWh
